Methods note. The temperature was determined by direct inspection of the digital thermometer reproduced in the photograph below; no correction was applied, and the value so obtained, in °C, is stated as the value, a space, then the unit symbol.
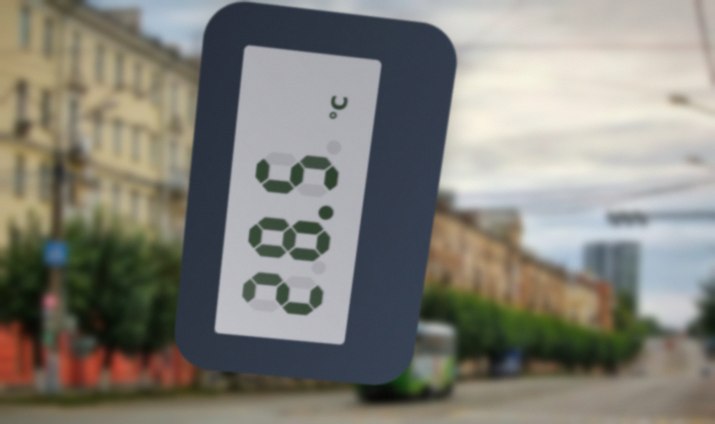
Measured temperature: 28.5 °C
